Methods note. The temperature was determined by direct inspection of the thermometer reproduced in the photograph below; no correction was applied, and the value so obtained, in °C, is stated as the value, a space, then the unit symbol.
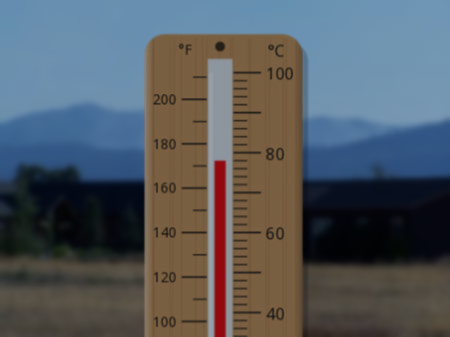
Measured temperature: 78 °C
